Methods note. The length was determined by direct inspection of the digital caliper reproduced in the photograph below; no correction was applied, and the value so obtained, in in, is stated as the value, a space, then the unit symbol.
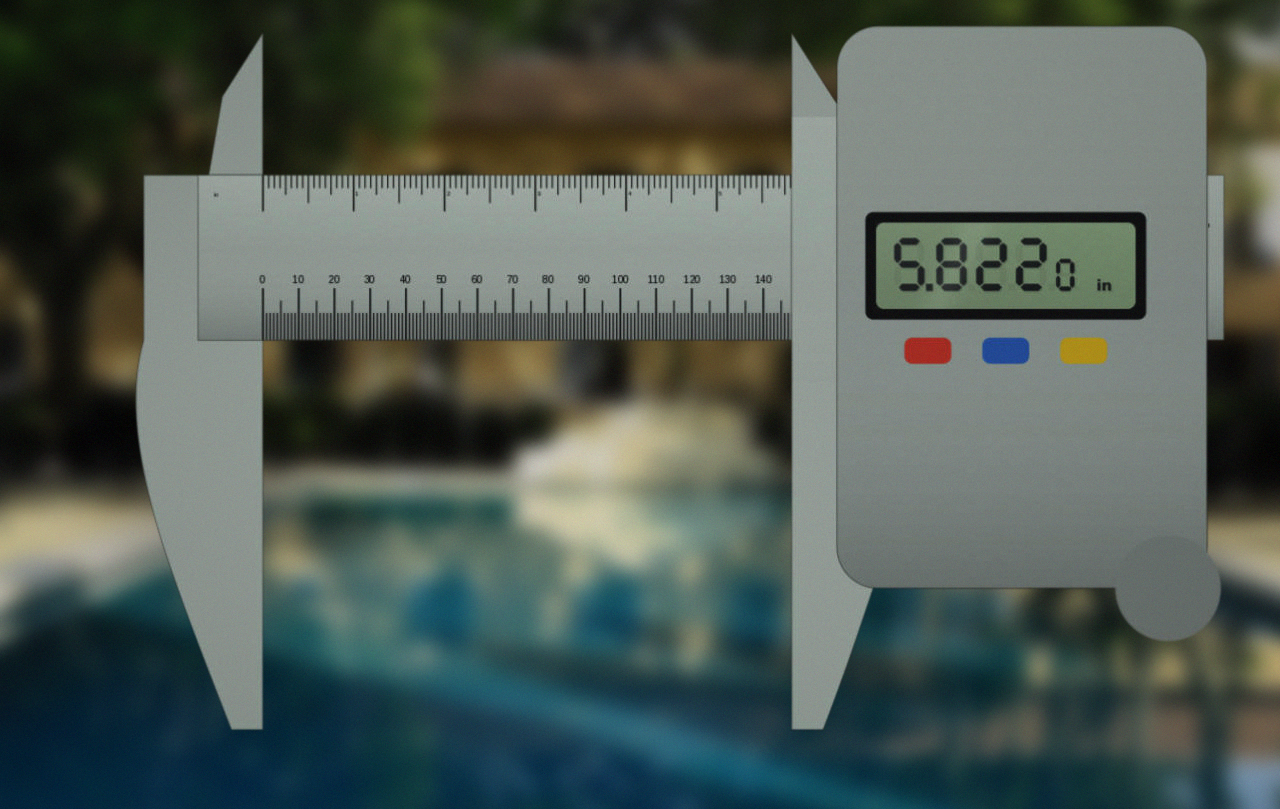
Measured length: 5.8220 in
